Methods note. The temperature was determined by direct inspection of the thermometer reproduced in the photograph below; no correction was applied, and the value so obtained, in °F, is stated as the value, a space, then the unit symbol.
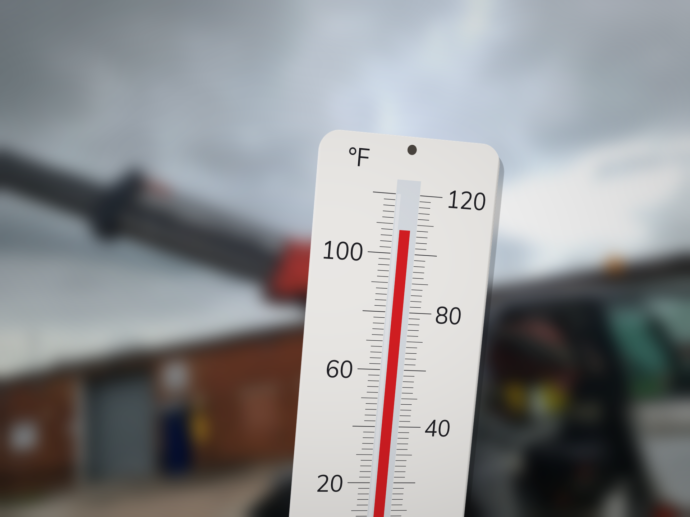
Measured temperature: 108 °F
